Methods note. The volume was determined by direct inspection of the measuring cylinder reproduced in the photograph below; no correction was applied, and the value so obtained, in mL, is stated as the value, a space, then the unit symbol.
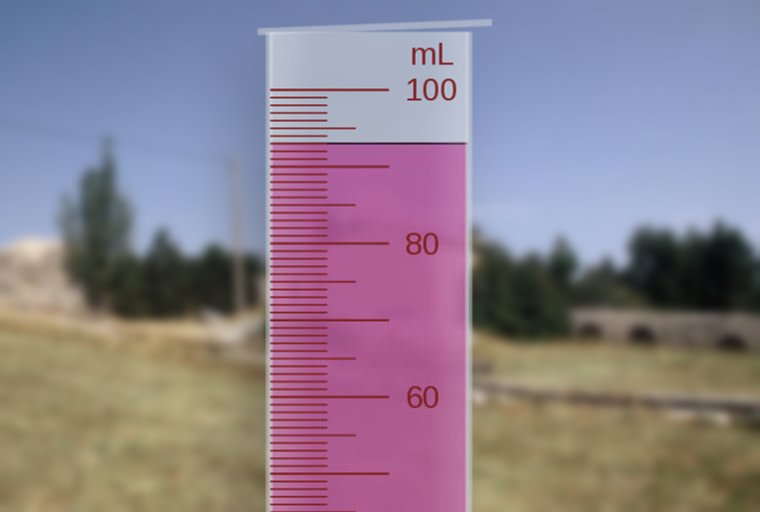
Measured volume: 93 mL
